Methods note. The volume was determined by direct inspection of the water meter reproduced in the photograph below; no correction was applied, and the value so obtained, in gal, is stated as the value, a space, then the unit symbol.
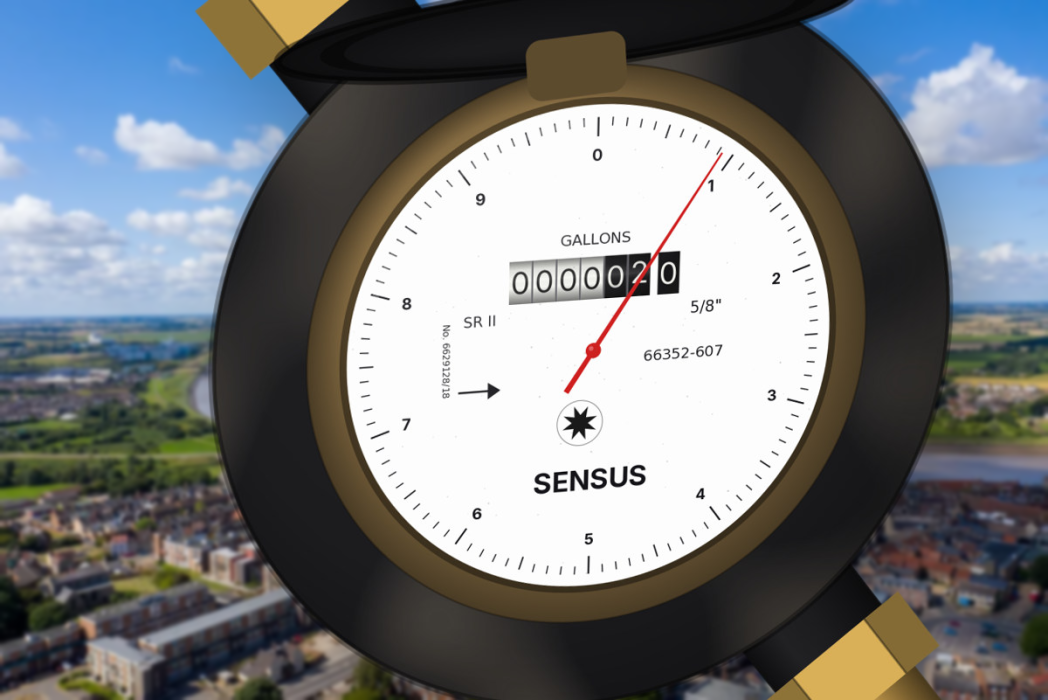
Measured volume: 20.9 gal
